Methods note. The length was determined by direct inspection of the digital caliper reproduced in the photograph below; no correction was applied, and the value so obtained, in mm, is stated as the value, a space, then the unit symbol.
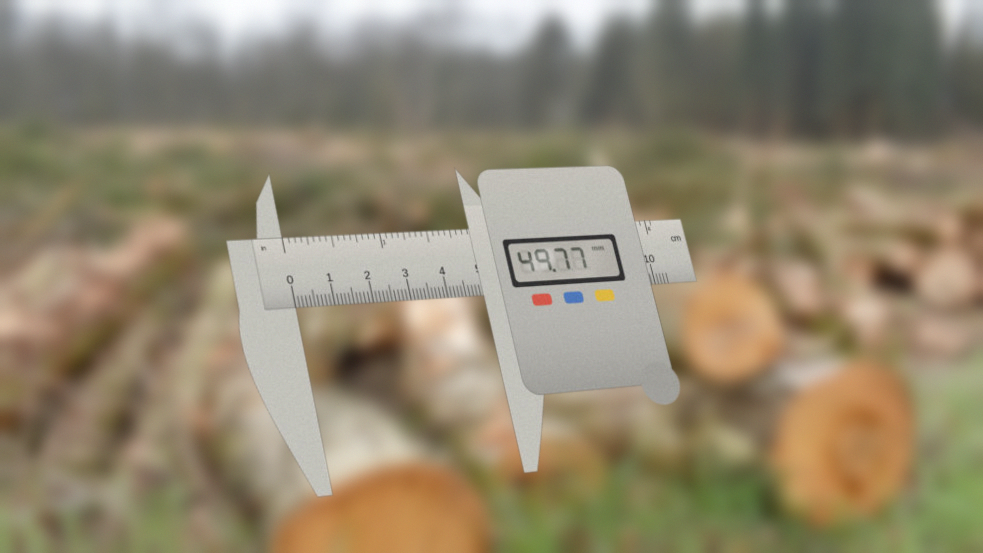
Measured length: 49.77 mm
